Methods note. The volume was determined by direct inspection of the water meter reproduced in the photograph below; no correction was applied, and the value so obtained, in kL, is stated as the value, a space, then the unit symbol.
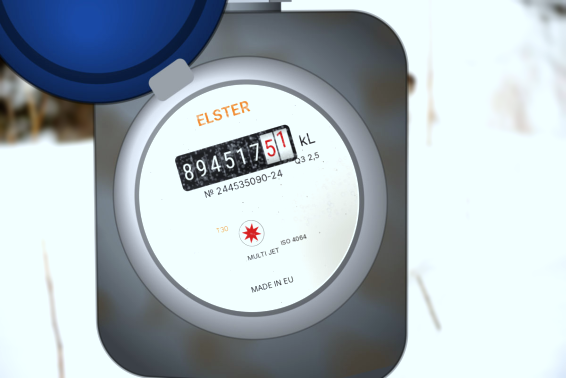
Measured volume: 894517.51 kL
